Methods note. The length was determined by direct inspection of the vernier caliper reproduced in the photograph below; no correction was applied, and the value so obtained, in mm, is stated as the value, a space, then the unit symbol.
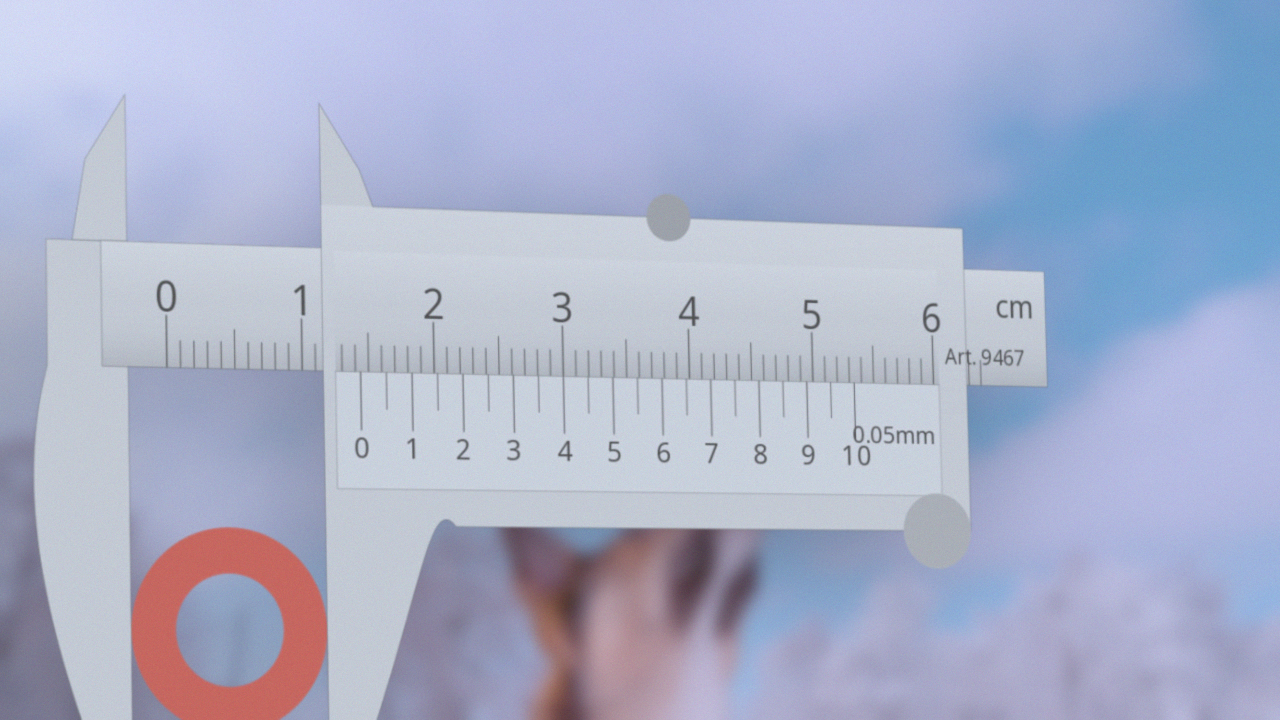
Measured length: 14.4 mm
